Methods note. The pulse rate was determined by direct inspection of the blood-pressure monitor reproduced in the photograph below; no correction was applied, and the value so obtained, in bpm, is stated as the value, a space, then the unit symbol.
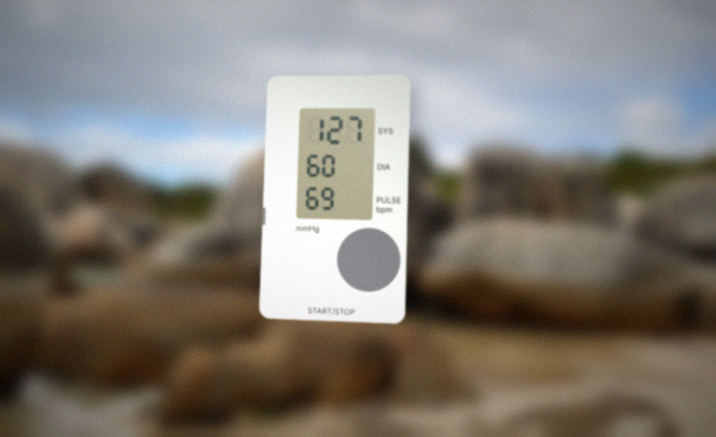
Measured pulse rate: 69 bpm
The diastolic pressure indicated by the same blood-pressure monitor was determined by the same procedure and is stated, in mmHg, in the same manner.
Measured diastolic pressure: 60 mmHg
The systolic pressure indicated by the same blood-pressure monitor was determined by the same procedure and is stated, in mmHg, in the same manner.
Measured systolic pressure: 127 mmHg
